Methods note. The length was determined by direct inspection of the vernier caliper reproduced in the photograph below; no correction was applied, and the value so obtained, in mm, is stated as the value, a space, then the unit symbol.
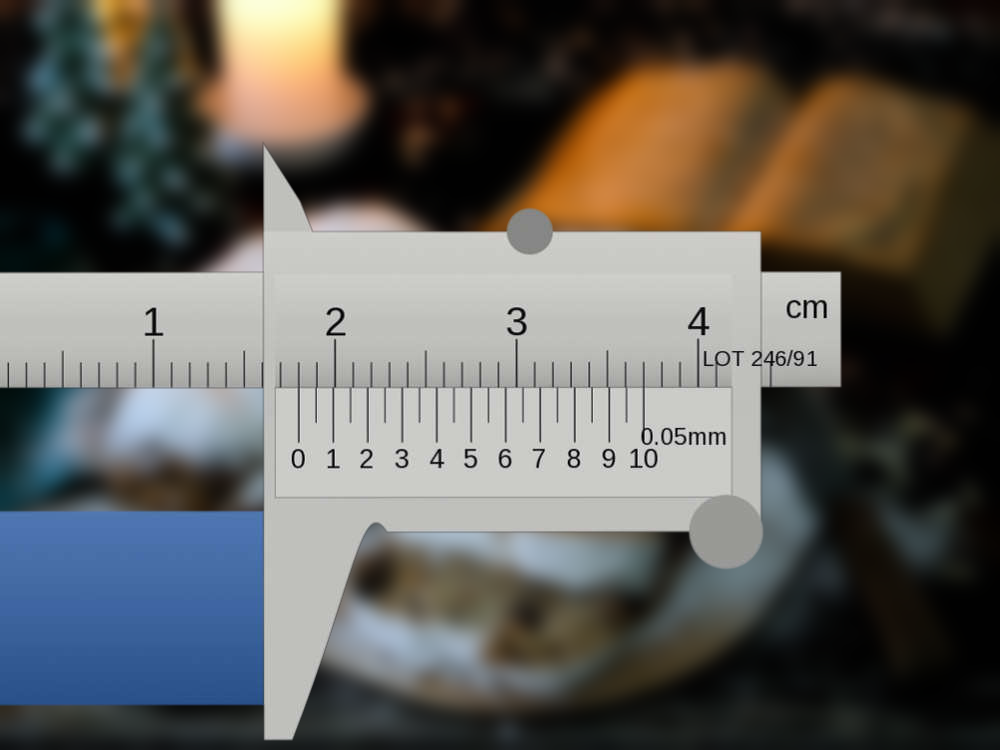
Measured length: 18.0 mm
